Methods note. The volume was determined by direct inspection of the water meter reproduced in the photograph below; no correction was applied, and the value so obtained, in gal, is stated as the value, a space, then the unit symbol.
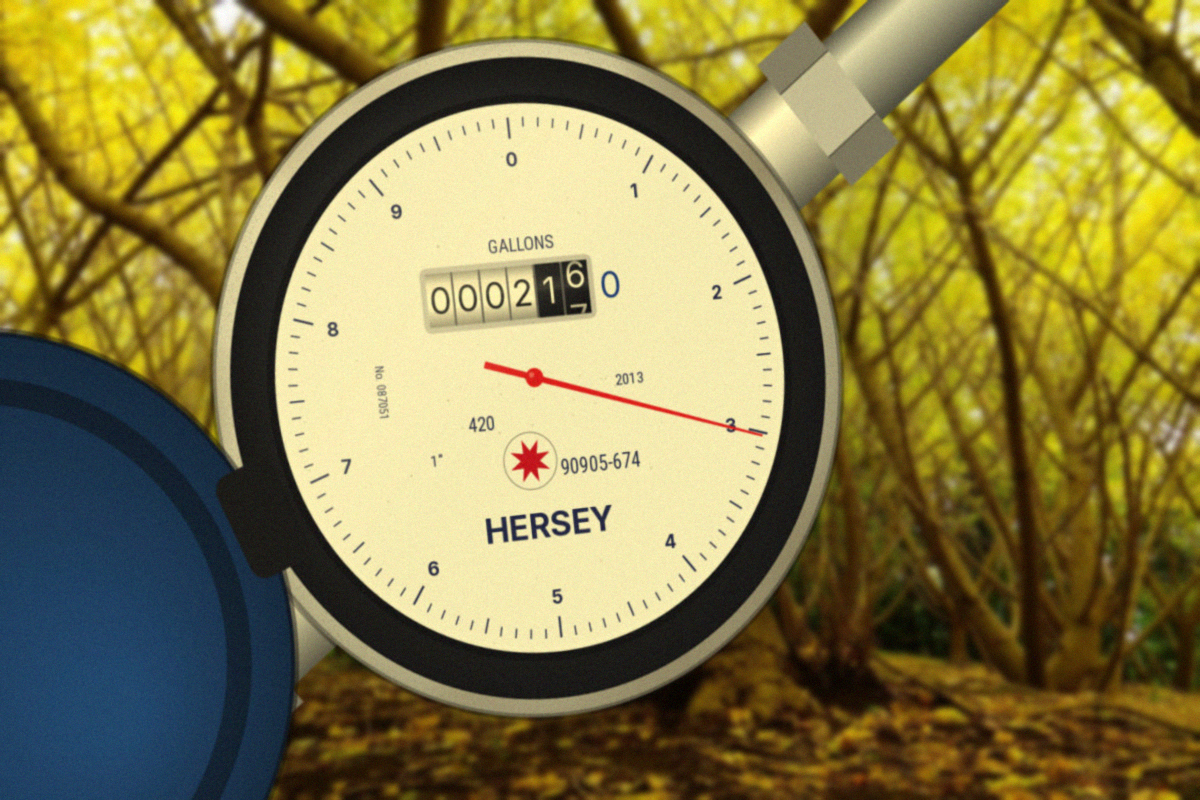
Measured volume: 2163.0 gal
